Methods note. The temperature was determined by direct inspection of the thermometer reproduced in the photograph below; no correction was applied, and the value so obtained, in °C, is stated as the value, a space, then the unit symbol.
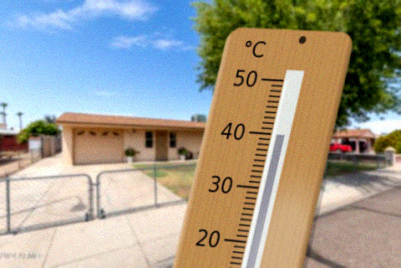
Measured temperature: 40 °C
